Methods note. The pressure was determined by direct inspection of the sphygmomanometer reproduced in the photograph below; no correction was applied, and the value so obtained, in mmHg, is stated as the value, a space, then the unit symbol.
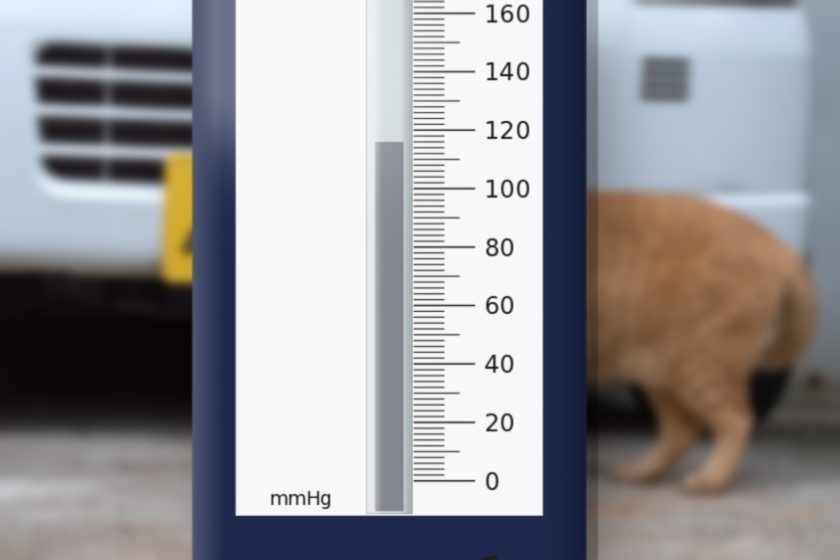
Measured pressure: 116 mmHg
